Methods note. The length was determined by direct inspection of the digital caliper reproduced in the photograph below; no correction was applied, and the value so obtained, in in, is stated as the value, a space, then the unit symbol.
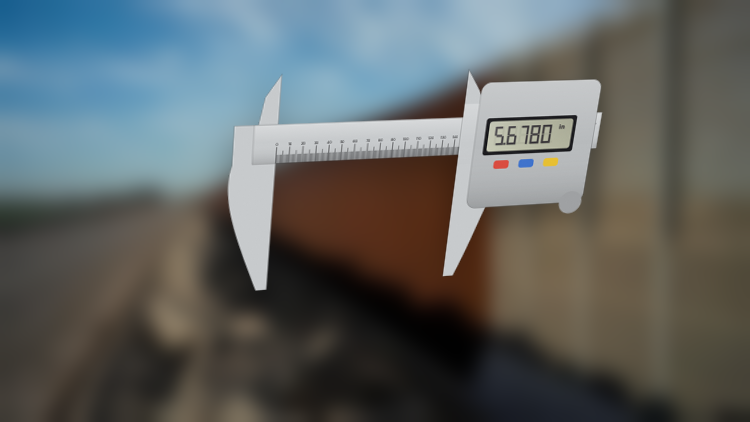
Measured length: 5.6780 in
